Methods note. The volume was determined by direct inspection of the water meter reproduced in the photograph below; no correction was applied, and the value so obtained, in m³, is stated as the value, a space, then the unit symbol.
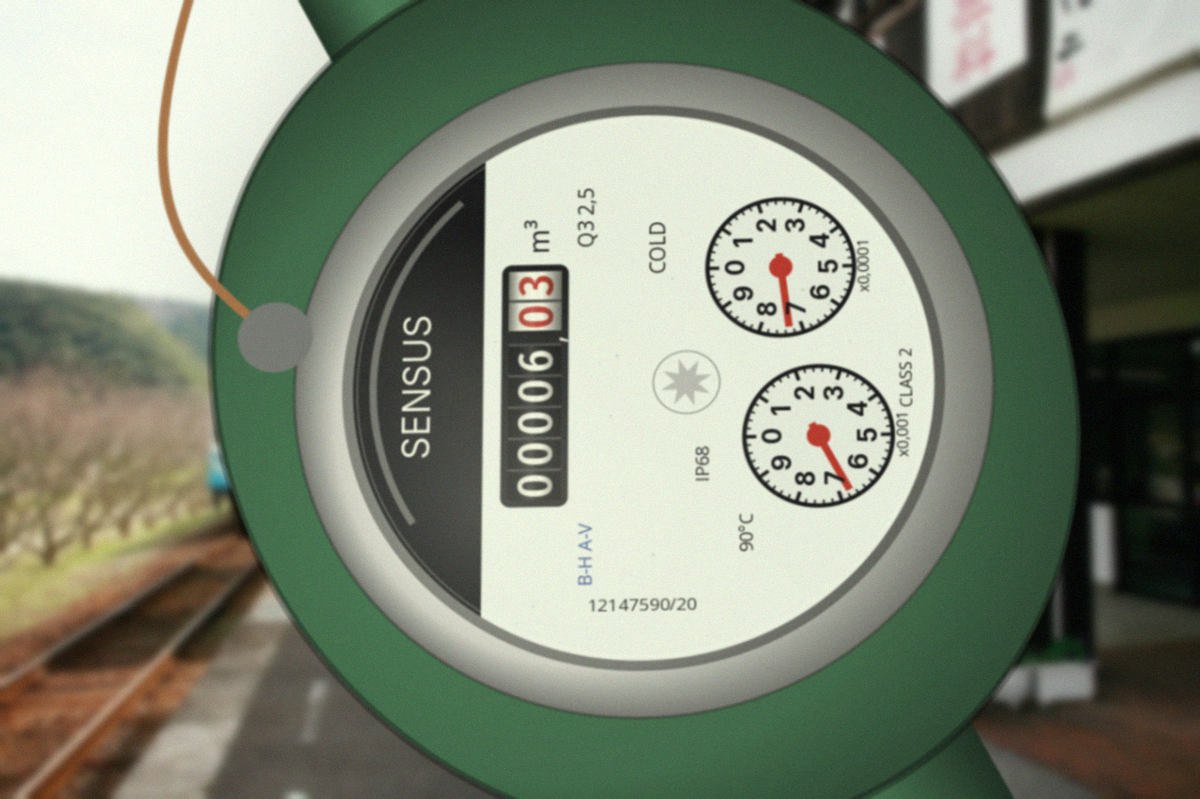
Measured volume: 6.0367 m³
